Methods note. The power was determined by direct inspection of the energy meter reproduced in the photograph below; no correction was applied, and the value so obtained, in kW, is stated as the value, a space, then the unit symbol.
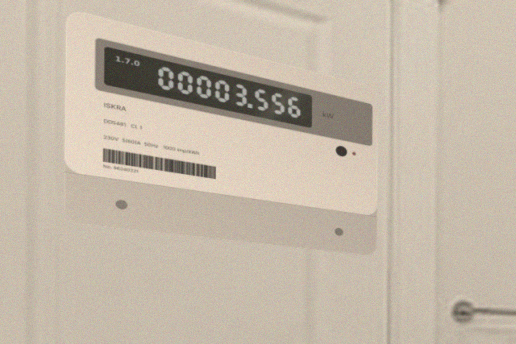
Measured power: 3.556 kW
